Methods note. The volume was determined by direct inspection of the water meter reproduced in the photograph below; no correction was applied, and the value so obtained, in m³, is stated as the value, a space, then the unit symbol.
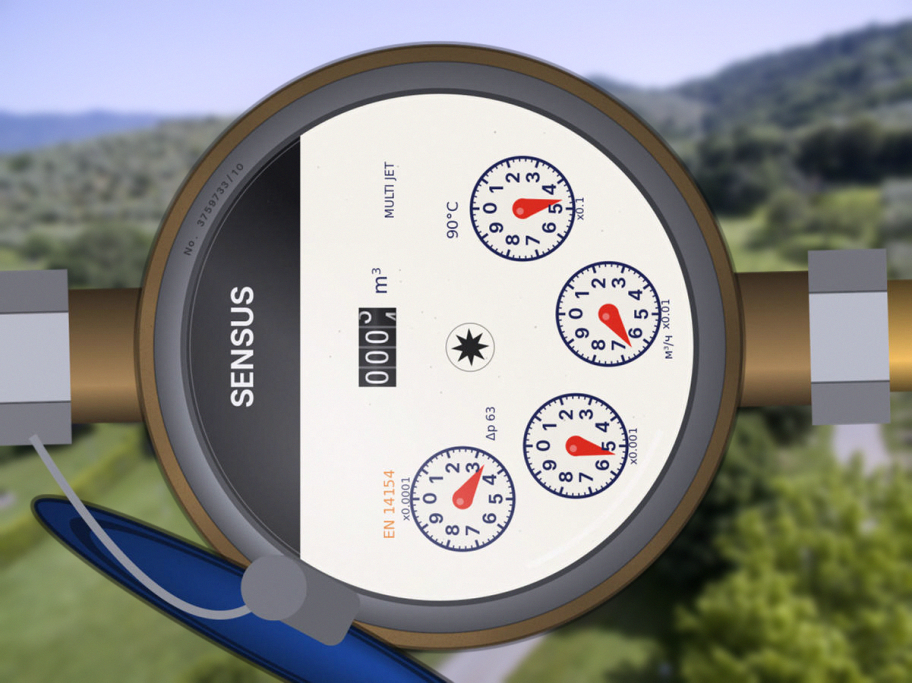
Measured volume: 3.4653 m³
